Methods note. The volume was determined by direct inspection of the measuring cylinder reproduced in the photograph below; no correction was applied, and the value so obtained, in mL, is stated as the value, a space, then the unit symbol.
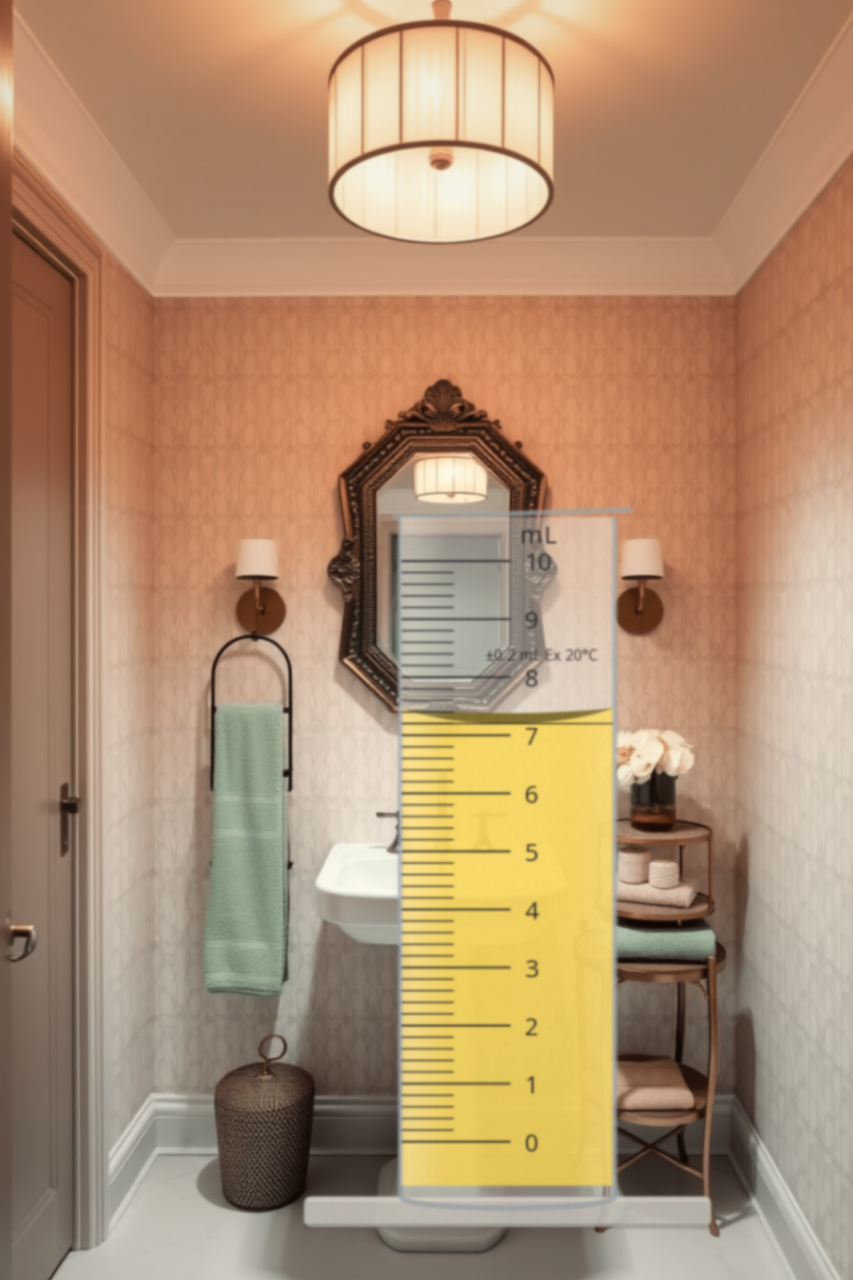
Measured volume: 7.2 mL
